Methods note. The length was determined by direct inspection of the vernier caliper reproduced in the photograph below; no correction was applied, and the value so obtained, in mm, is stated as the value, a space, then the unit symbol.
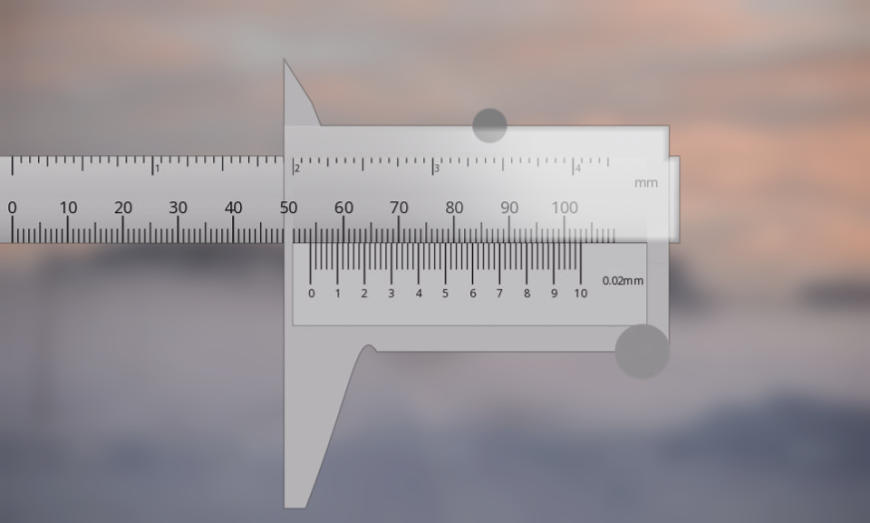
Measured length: 54.0 mm
